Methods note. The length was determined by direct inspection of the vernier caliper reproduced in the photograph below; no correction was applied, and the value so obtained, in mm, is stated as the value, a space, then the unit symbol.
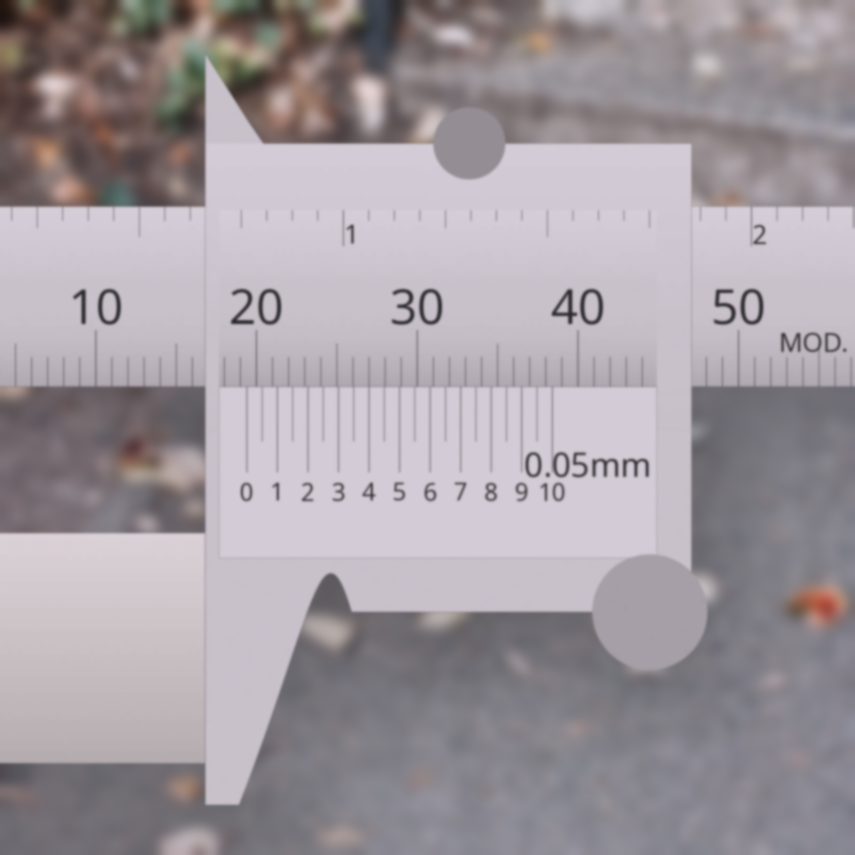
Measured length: 19.4 mm
